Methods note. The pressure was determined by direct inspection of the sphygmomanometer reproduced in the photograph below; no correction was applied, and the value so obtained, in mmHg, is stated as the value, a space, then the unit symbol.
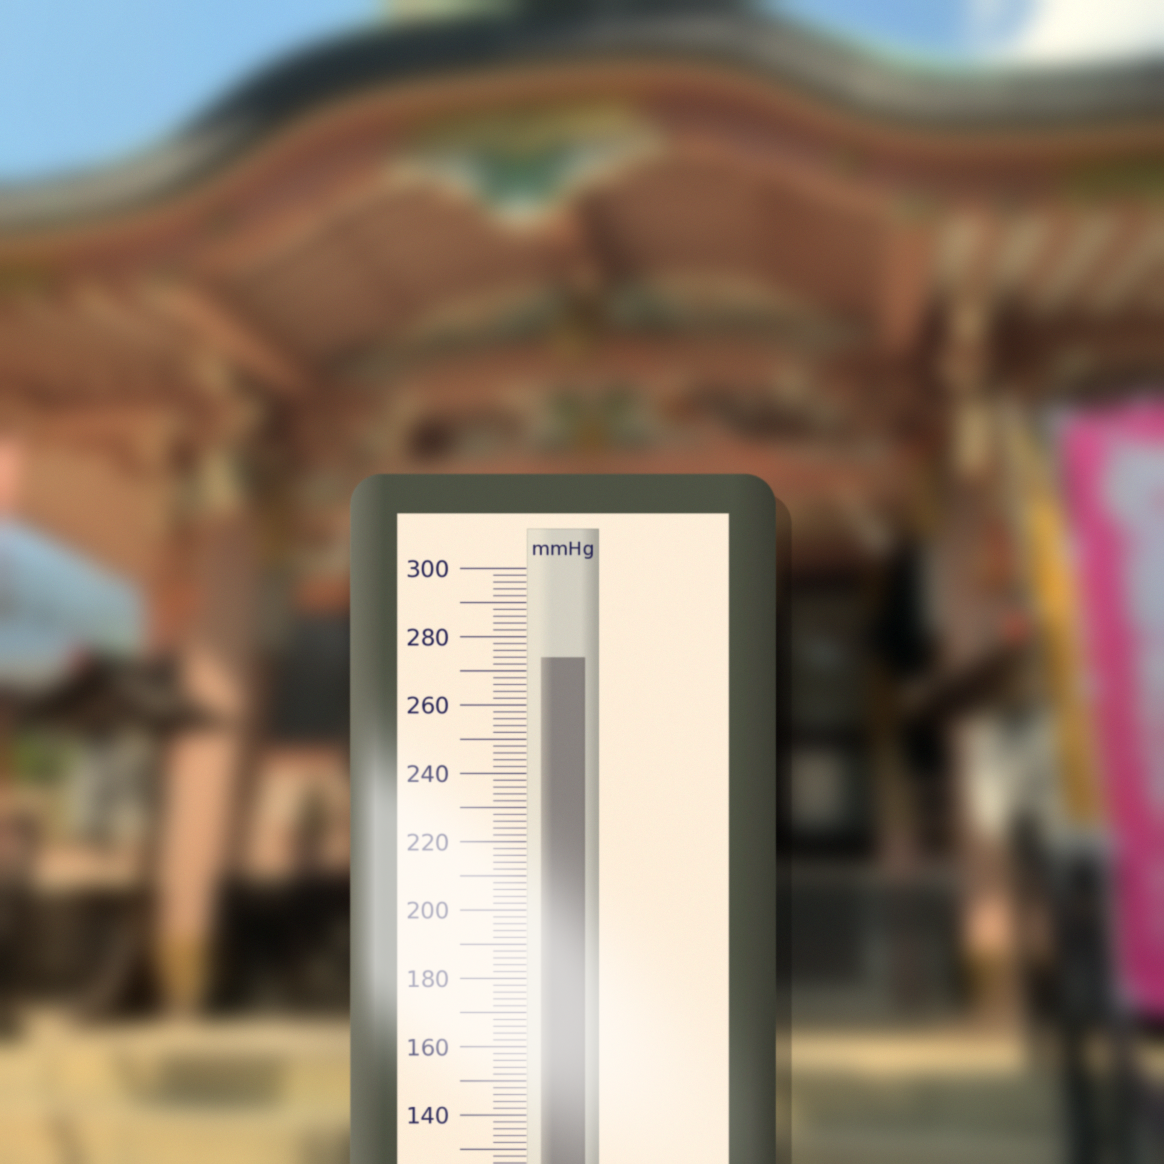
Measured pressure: 274 mmHg
